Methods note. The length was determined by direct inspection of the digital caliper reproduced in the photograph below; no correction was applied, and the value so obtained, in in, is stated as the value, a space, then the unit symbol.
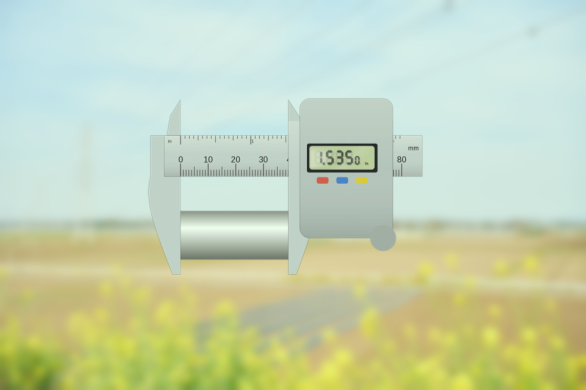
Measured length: 1.5350 in
